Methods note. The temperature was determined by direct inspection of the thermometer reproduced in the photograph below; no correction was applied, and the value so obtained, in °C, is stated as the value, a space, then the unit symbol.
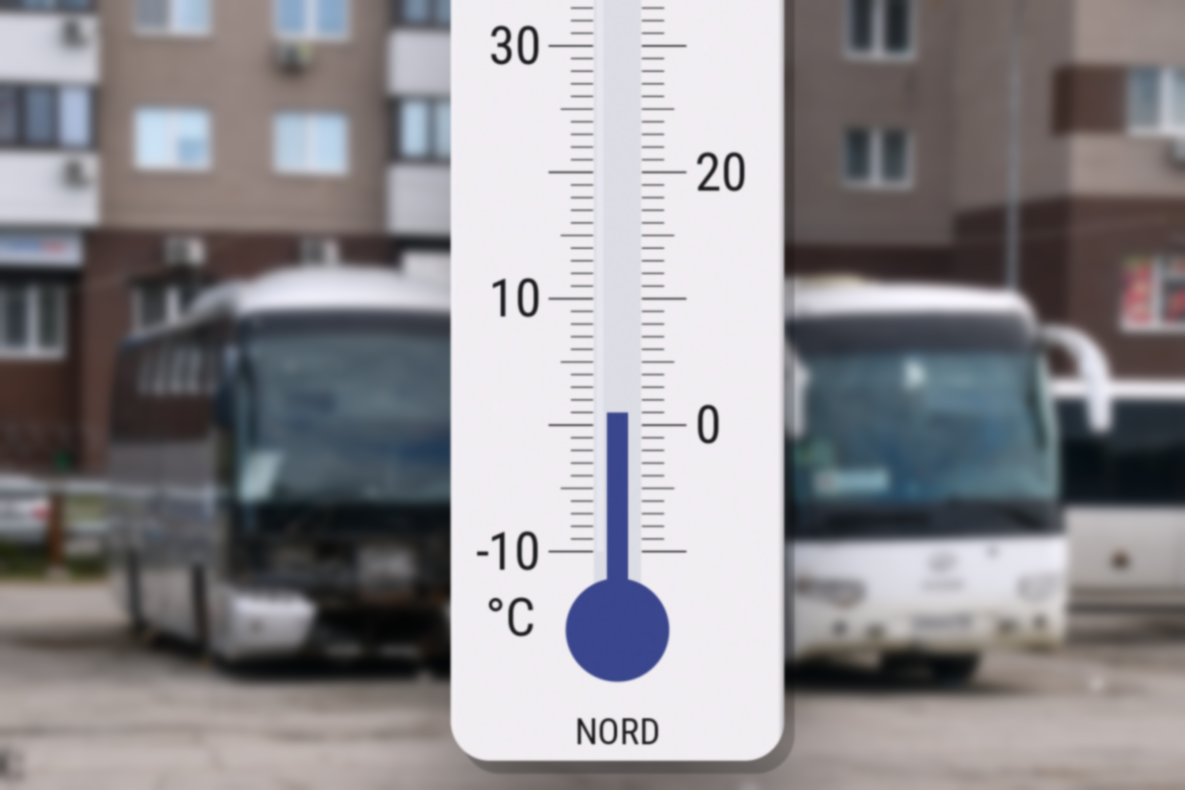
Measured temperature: 1 °C
